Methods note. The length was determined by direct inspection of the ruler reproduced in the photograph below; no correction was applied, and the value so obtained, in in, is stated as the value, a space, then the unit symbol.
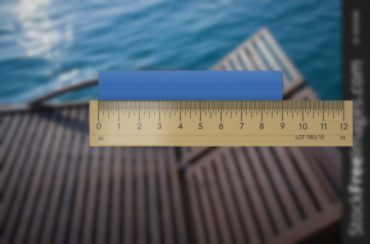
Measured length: 9 in
